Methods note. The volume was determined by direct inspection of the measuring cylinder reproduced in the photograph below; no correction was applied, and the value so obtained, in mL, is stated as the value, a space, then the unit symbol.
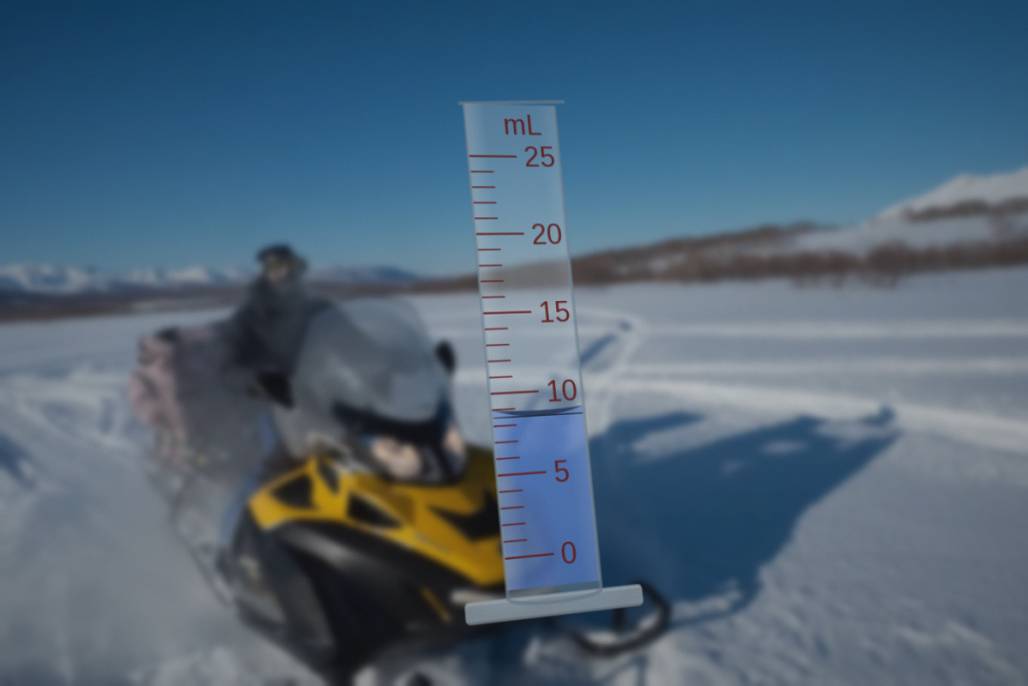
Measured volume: 8.5 mL
